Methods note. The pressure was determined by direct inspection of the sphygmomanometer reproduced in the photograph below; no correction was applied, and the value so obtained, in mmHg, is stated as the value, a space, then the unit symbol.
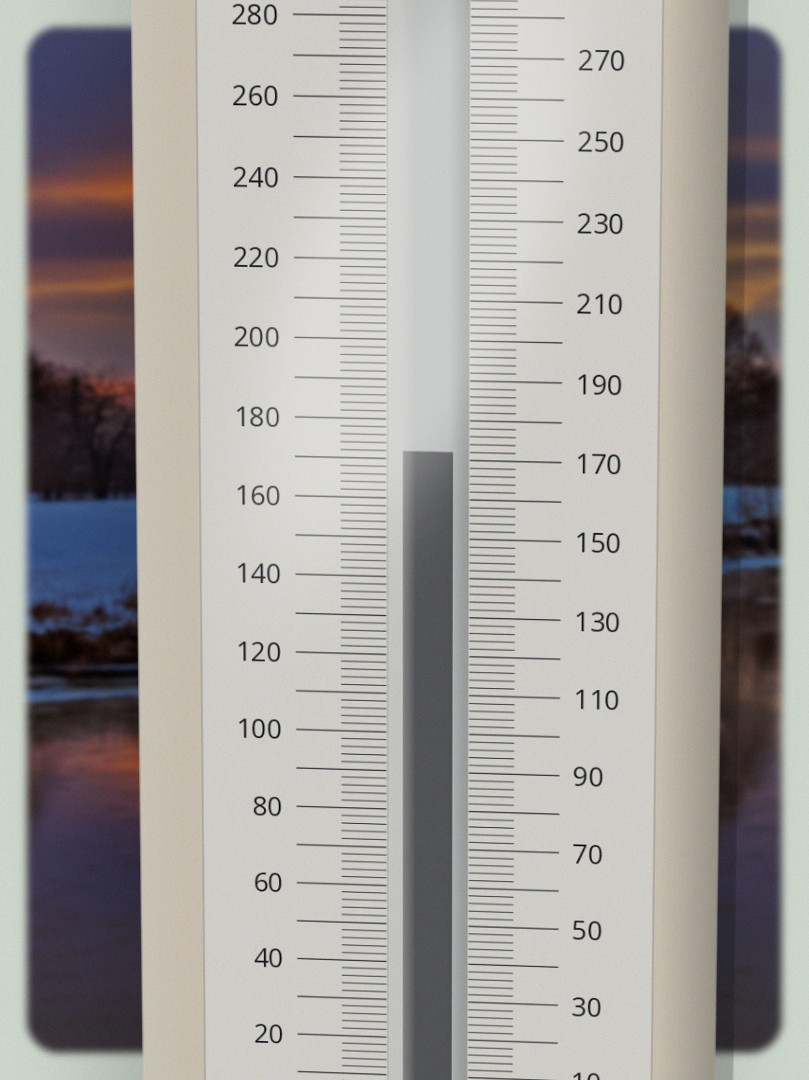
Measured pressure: 172 mmHg
